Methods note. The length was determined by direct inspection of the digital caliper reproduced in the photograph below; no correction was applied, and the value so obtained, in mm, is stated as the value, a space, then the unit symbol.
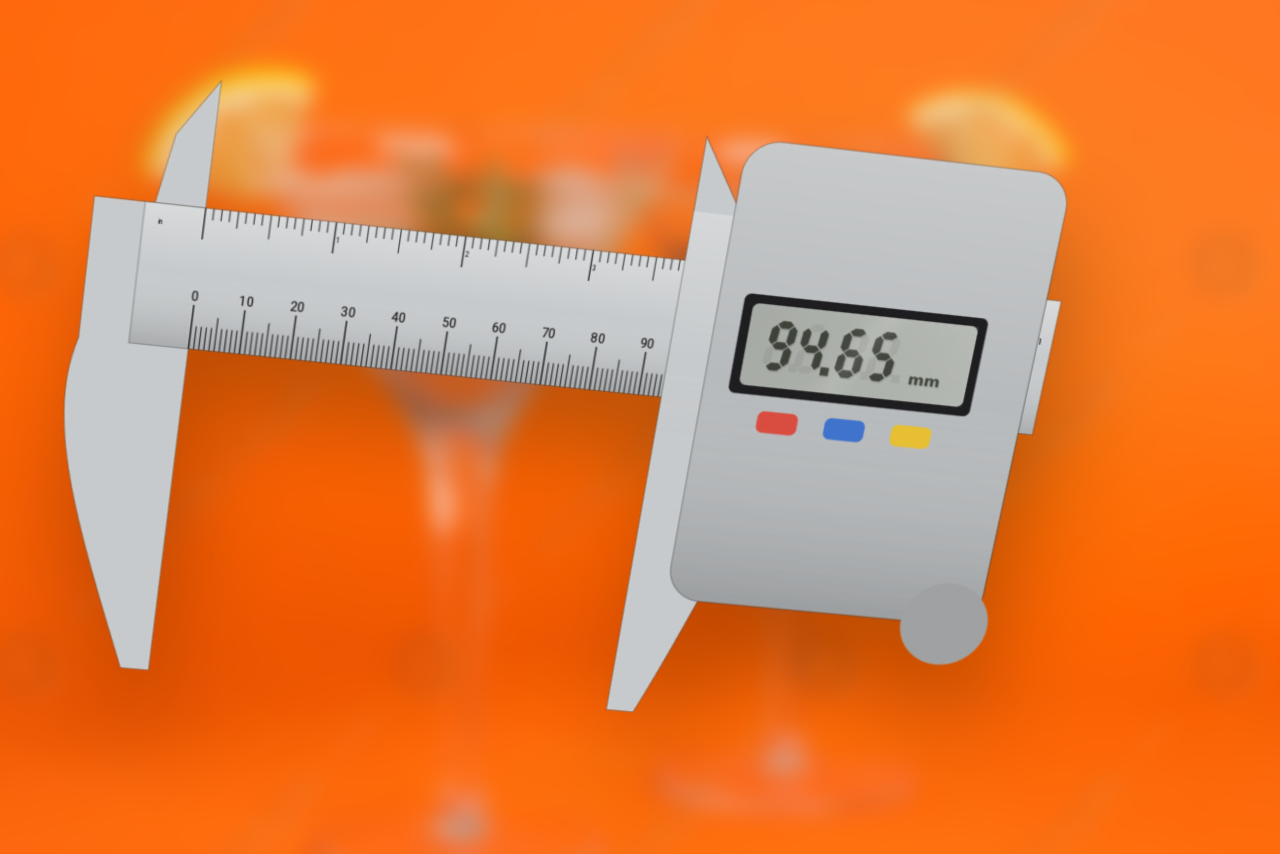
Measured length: 94.65 mm
